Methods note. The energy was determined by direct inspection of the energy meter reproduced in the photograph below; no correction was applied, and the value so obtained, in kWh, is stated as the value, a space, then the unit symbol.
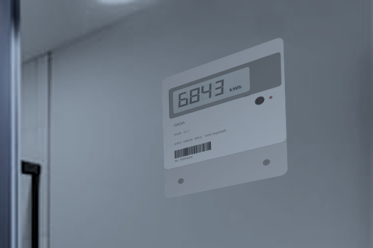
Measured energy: 6843 kWh
